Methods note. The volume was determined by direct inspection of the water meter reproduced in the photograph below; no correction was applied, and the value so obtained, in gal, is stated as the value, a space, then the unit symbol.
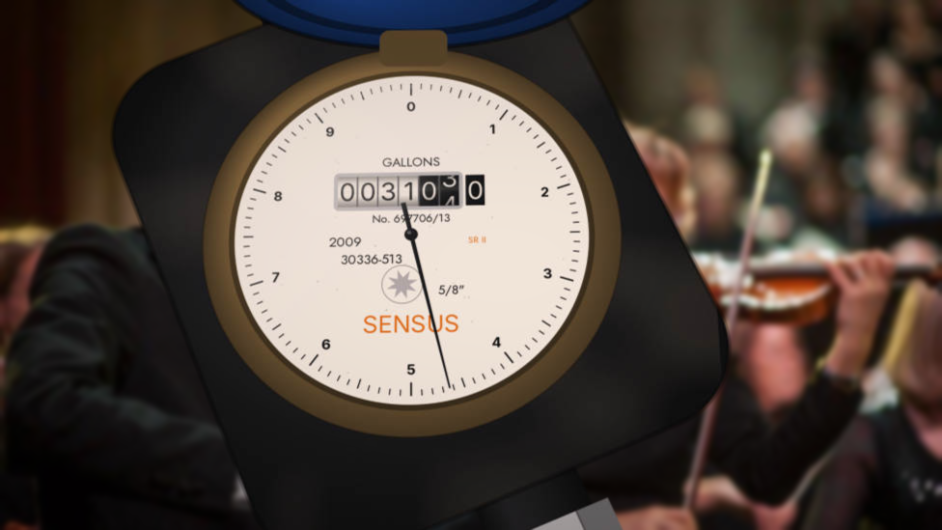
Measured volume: 31034.6 gal
